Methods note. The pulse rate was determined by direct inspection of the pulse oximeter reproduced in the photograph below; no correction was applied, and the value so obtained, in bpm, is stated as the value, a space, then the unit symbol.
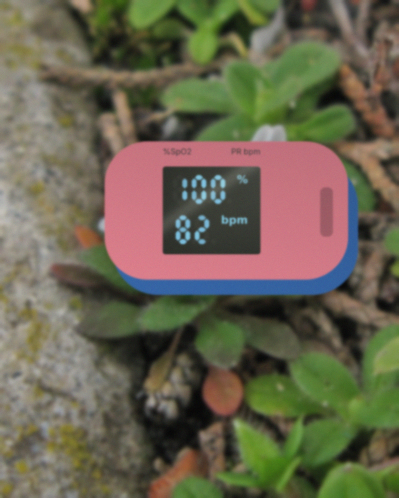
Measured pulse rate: 82 bpm
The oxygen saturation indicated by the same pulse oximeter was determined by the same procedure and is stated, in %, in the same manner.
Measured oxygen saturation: 100 %
